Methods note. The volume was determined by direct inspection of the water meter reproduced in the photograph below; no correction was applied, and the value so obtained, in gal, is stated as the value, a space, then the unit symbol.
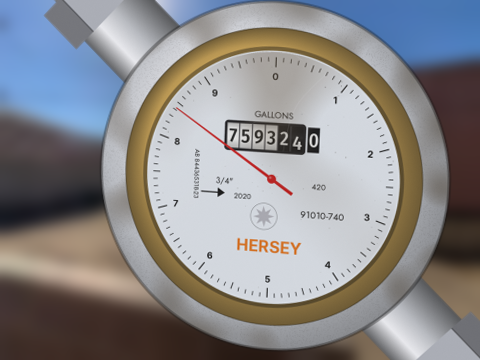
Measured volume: 7593238.4 gal
